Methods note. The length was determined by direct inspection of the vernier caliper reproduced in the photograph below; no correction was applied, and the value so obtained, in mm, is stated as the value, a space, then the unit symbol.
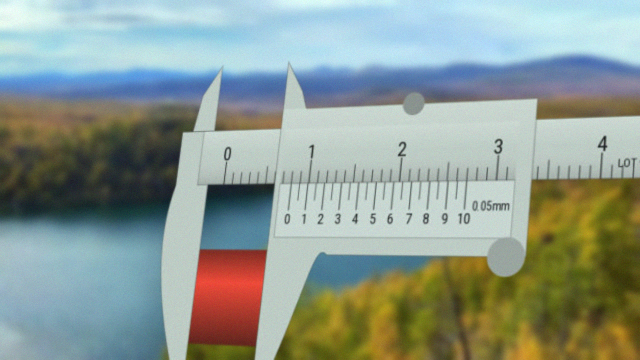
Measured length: 8.0 mm
